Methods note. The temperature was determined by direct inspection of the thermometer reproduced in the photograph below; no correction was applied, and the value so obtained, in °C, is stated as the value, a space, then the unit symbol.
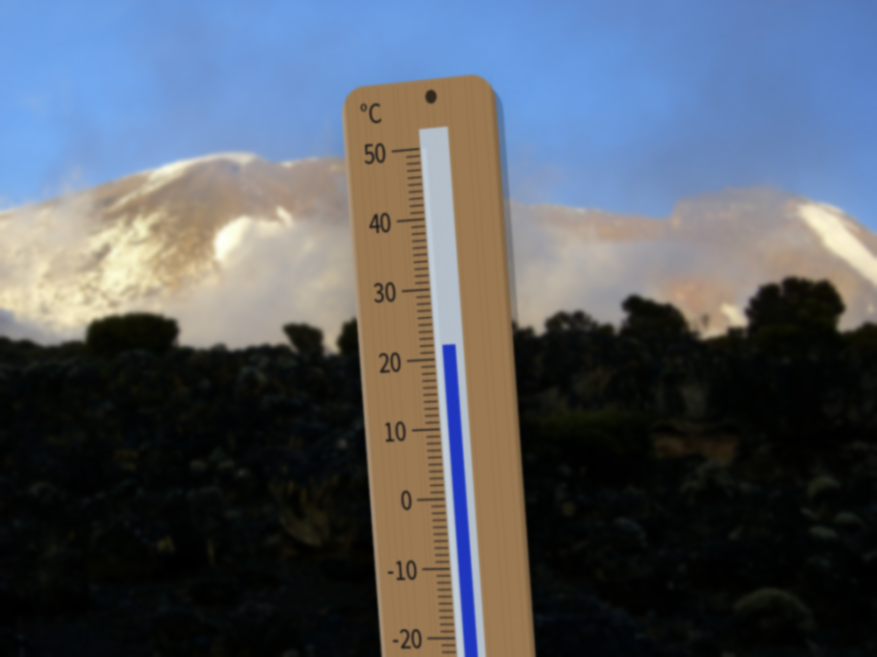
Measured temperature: 22 °C
